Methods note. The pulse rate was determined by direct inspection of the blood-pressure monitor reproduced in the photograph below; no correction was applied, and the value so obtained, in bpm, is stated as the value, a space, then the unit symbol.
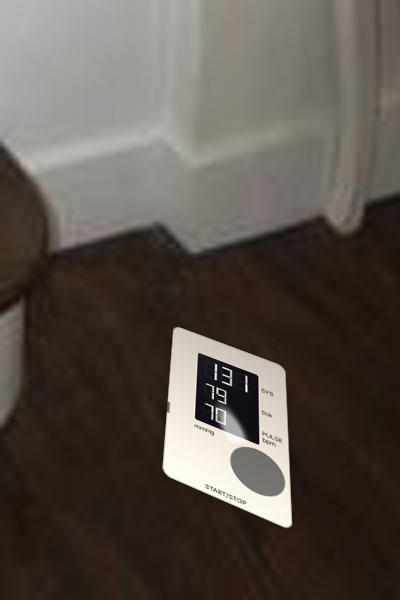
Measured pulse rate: 70 bpm
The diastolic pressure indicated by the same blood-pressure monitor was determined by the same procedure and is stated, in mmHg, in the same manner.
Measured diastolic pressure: 79 mmHg
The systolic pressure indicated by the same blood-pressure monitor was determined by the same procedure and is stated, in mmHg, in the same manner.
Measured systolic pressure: 131 mmHg
